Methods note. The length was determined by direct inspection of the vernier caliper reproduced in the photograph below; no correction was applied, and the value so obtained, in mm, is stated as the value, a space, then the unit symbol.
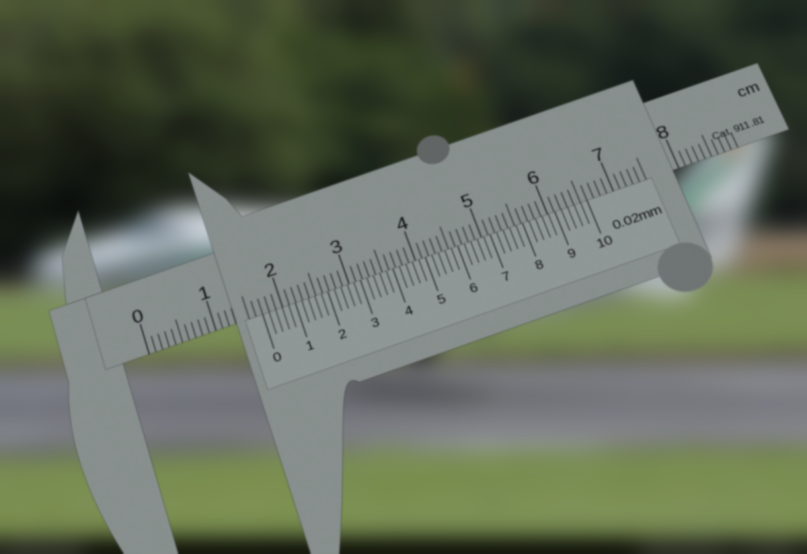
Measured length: 17.0 mm
